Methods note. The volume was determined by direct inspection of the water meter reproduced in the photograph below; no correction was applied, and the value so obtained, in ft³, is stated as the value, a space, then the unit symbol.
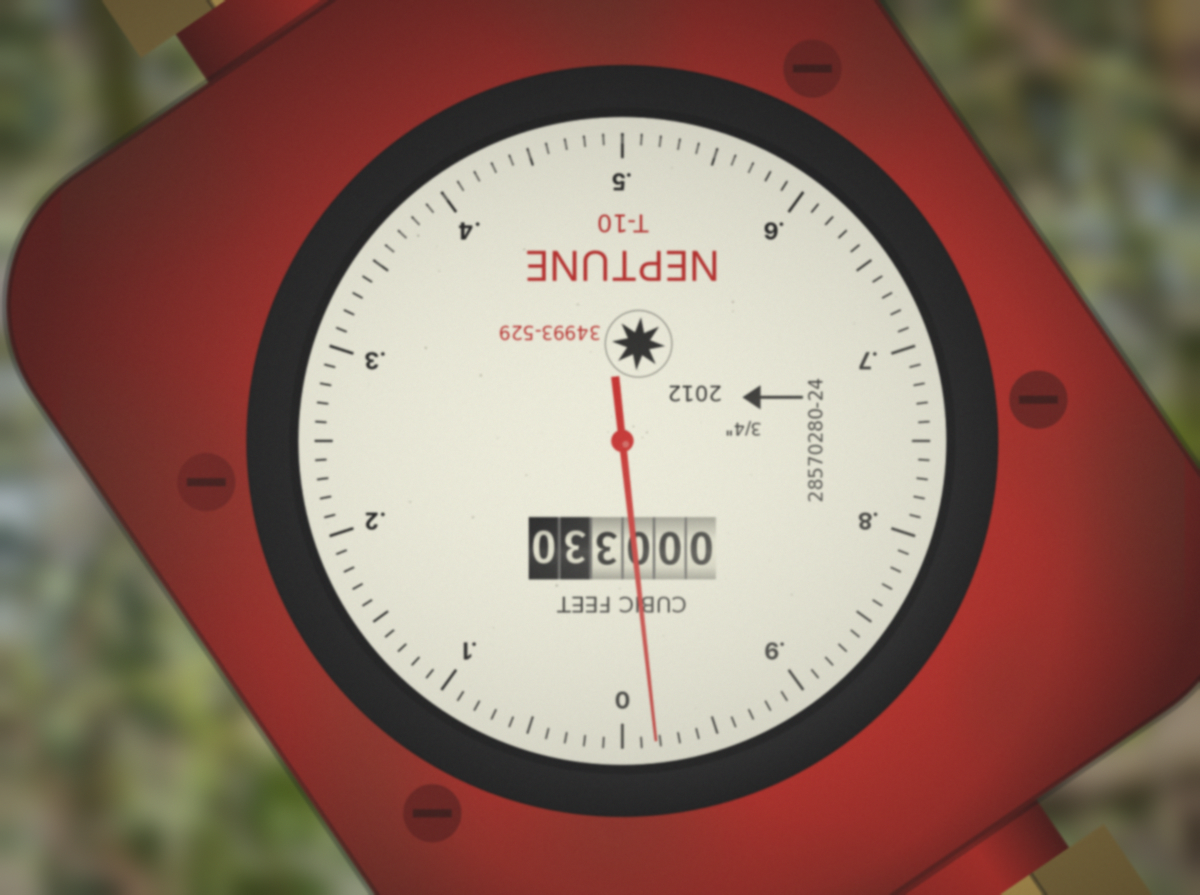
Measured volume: 329.98 ft³
